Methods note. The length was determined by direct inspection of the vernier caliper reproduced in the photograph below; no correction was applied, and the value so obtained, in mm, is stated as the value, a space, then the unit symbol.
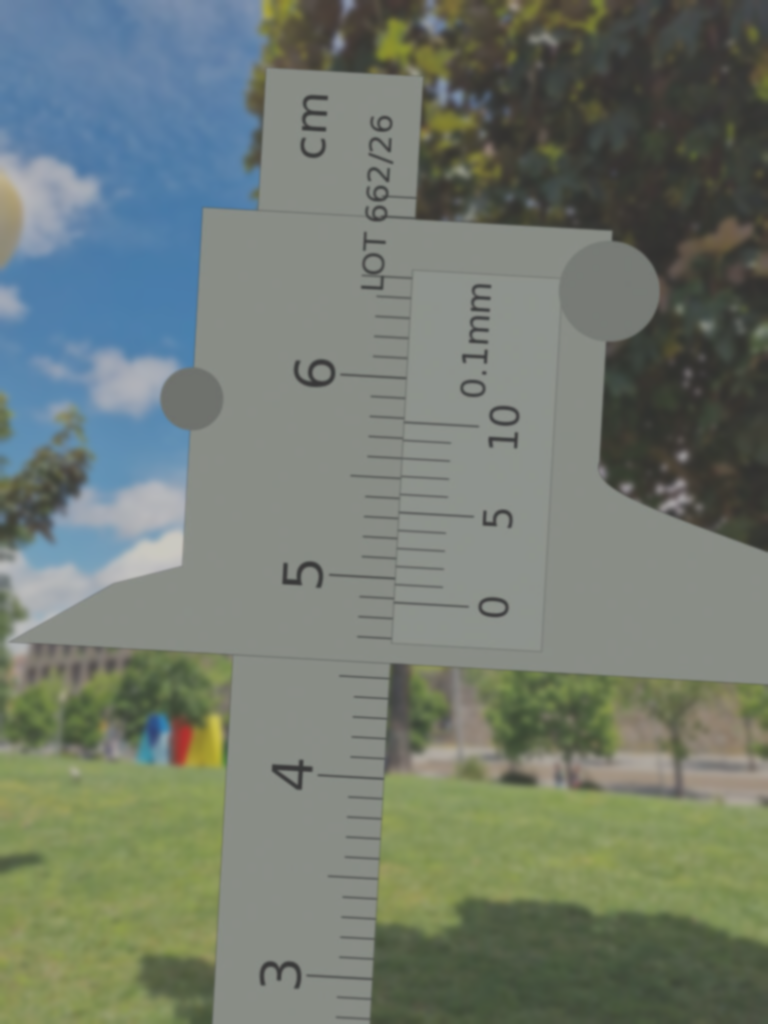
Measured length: 48.8 mm
